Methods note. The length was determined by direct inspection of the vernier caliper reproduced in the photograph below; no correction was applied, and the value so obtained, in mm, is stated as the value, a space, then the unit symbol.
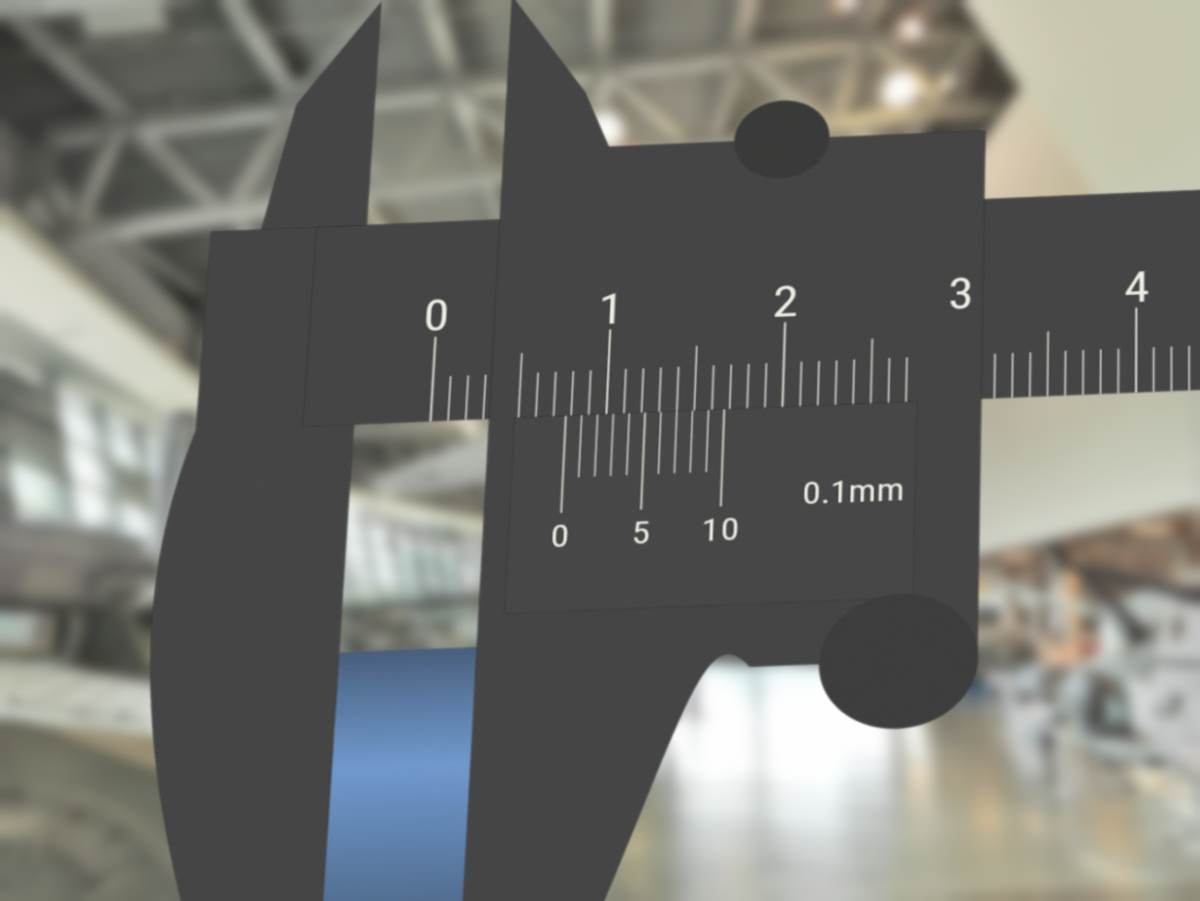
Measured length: 7.7 mm
